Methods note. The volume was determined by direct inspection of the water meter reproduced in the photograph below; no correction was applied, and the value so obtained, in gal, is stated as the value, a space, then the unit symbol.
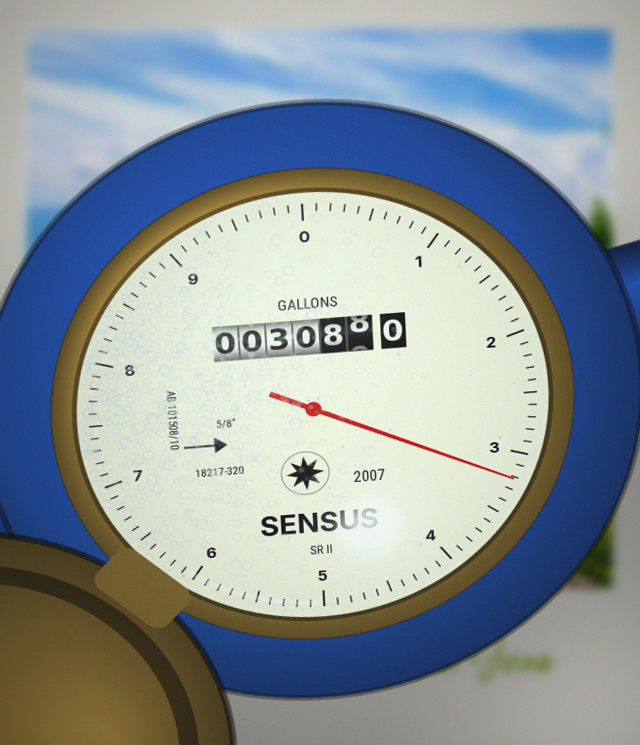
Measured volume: 30883.2 gal
